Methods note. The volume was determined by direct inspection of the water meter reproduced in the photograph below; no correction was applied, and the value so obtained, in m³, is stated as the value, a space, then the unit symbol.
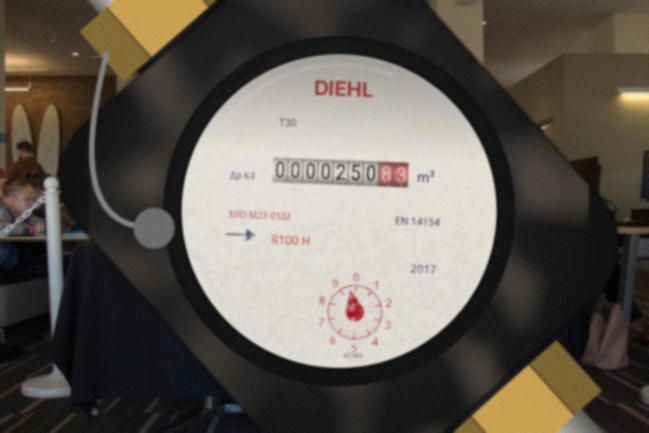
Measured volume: 250.829 m³
